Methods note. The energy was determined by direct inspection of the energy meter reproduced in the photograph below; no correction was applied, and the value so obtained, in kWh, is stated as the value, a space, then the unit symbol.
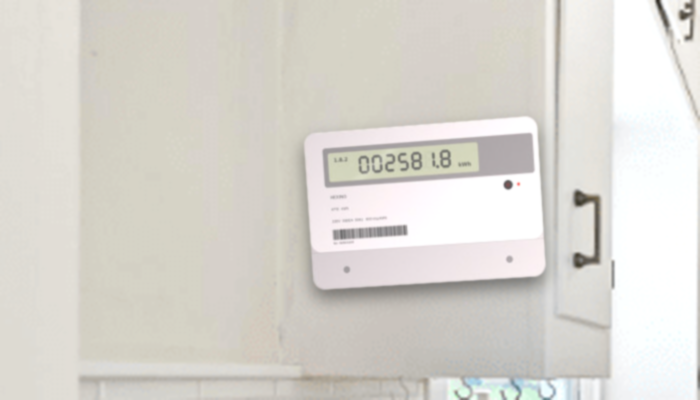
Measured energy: 2581.8 kWh
